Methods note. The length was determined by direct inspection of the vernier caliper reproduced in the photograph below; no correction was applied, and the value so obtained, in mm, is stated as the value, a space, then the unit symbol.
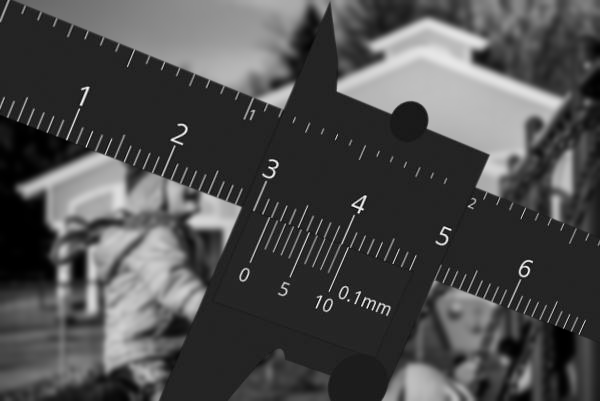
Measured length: 31.8 mm
